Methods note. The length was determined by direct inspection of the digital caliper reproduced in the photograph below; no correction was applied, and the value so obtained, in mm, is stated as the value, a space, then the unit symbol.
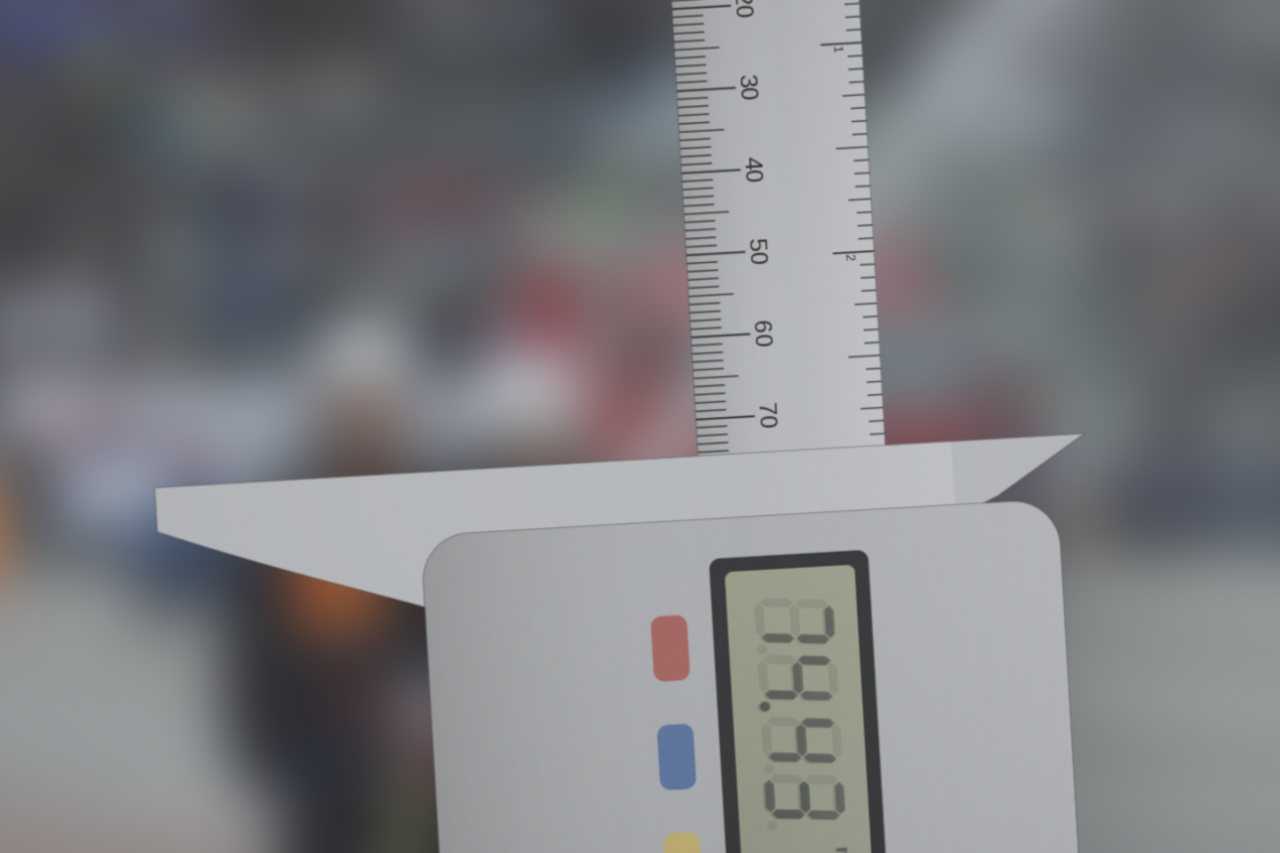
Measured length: 74.43 mm
